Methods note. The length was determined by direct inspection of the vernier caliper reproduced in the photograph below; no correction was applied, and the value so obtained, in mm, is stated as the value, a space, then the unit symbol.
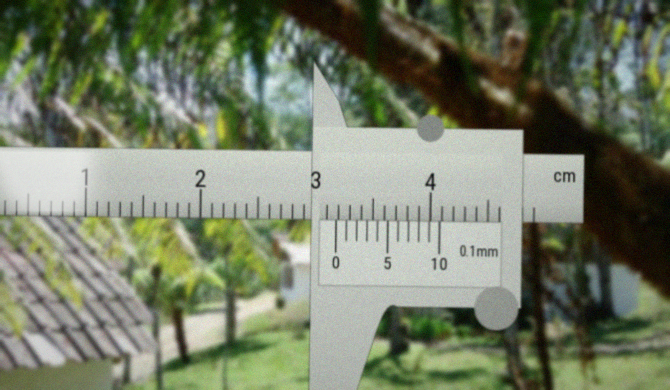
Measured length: 31.8 mm
